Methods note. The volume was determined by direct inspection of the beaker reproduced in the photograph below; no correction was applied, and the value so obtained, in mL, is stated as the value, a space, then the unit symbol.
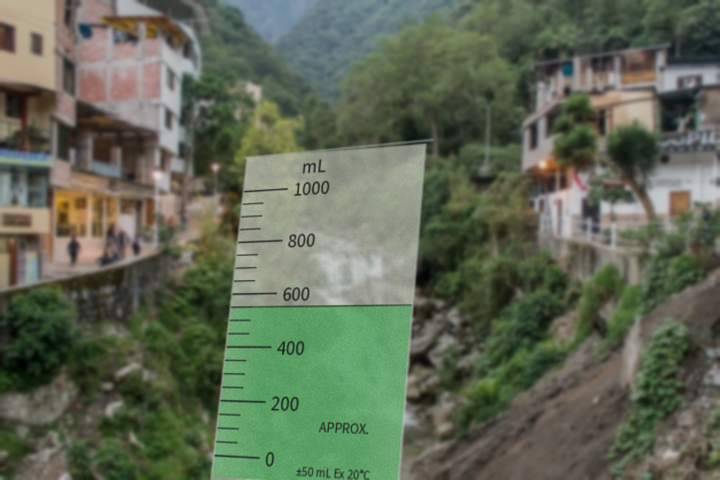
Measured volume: 550 mL
